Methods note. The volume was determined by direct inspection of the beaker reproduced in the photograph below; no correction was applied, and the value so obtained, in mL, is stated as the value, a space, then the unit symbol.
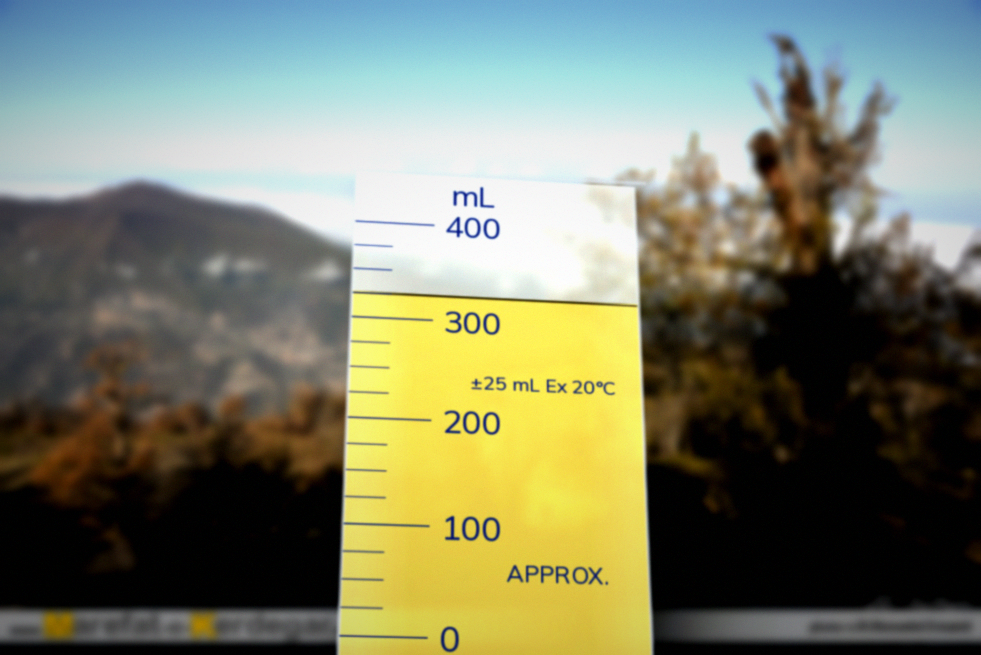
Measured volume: 325 mL
